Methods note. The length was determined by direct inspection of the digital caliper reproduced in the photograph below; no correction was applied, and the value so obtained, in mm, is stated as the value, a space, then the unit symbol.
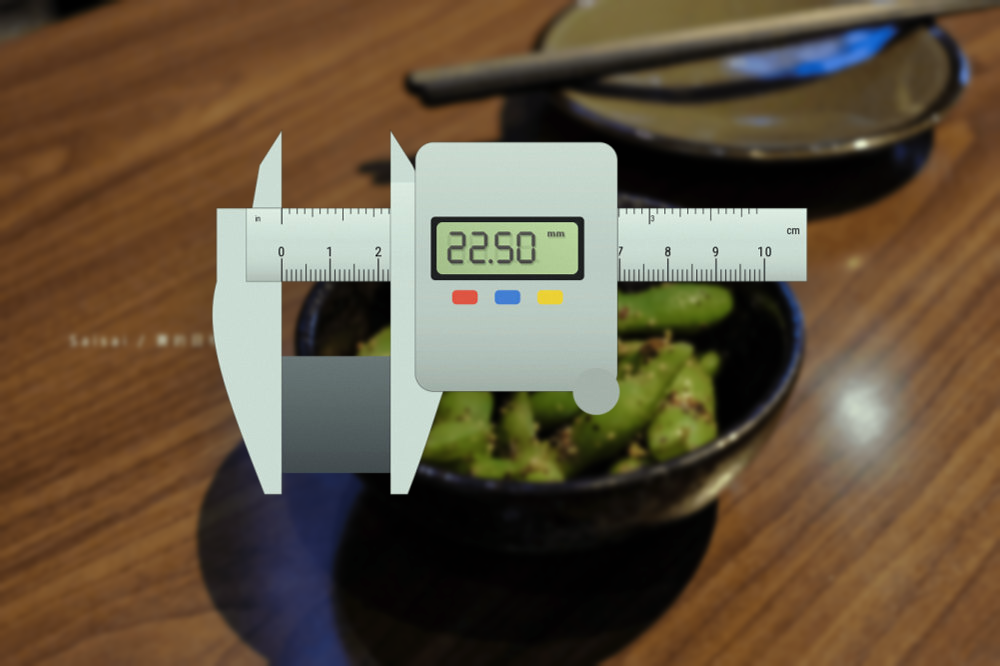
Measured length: 22.50 mm
